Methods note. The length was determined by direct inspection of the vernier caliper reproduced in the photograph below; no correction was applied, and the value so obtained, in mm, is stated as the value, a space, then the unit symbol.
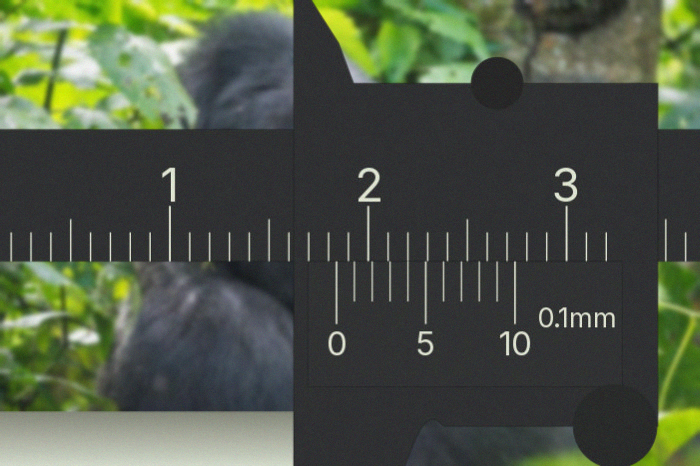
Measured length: 18.4 mm
